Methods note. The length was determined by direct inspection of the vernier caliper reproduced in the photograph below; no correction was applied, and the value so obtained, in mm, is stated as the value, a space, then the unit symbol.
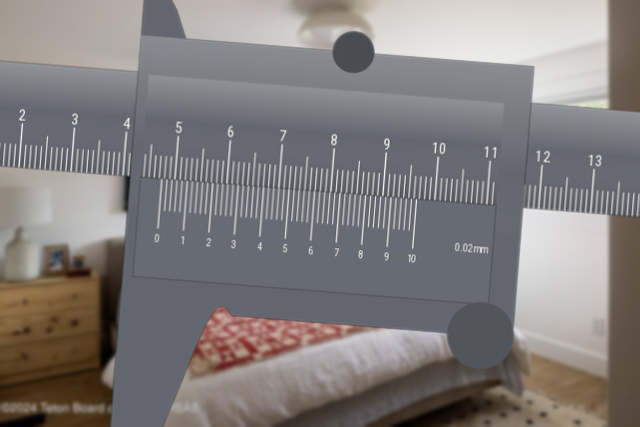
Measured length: 47.5 mm
